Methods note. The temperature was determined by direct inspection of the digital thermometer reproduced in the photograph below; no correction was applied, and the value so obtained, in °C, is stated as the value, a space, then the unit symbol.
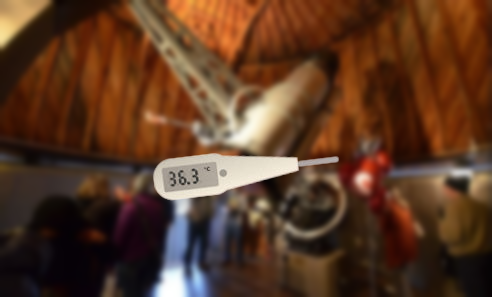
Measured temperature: 36.3 °C
